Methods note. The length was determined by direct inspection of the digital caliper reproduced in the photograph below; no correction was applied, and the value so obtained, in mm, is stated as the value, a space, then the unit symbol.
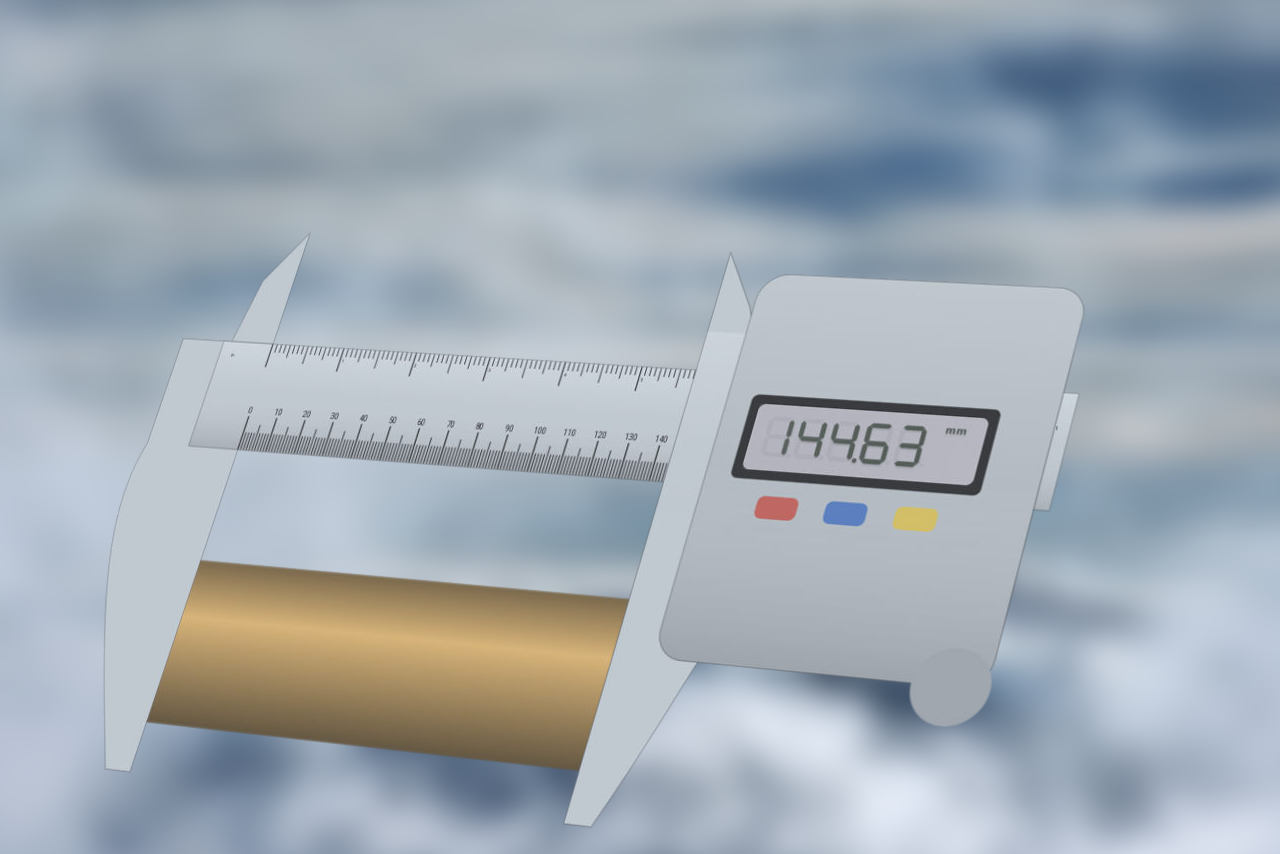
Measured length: 144.63 mm
